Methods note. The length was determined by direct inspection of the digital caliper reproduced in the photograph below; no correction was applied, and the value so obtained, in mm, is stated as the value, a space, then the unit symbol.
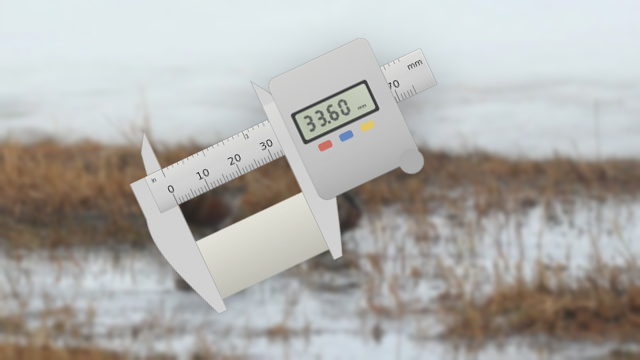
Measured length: 33.60 mm
